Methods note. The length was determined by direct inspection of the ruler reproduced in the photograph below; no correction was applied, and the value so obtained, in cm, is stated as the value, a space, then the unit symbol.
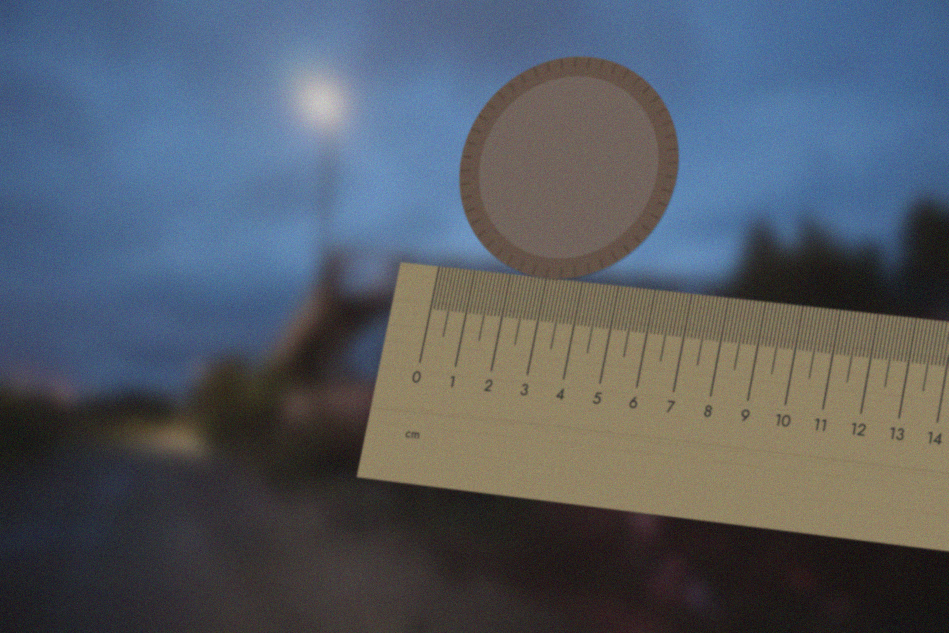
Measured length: 6 cm
